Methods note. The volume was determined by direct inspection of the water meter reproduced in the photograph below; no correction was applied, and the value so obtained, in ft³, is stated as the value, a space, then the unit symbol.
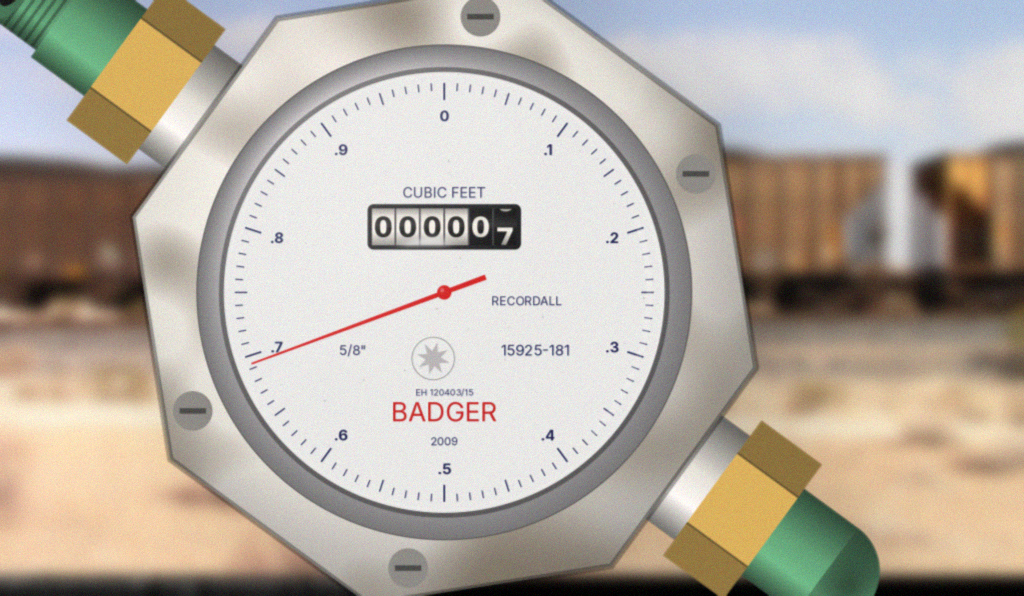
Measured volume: 6.69 ft³
